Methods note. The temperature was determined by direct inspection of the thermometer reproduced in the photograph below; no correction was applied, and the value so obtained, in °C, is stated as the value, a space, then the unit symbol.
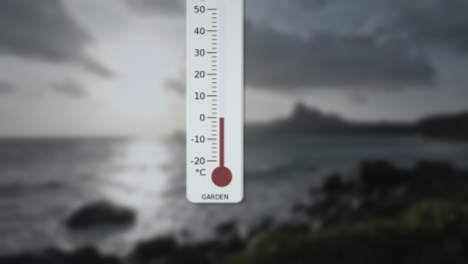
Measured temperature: 0 °C
